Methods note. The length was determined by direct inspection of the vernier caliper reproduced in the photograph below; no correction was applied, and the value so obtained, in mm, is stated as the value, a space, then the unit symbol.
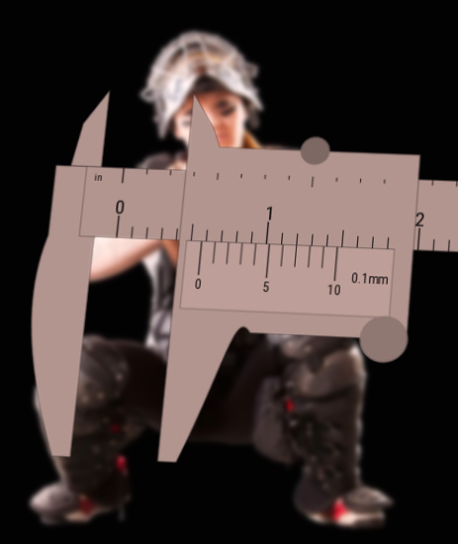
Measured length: 5.7 mm
